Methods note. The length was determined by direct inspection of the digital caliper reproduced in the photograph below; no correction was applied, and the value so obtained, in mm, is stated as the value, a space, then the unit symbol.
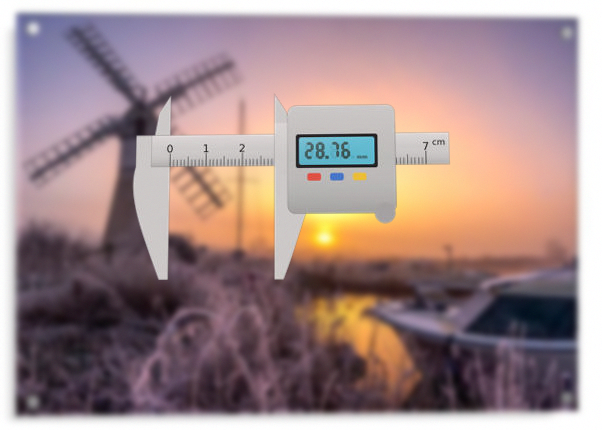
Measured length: 28.76 mm
